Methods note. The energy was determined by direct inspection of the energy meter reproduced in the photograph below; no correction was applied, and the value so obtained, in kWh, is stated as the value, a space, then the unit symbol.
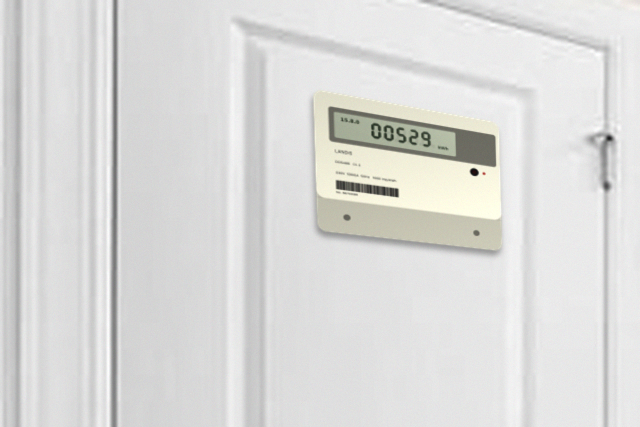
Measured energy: 529 kWh
